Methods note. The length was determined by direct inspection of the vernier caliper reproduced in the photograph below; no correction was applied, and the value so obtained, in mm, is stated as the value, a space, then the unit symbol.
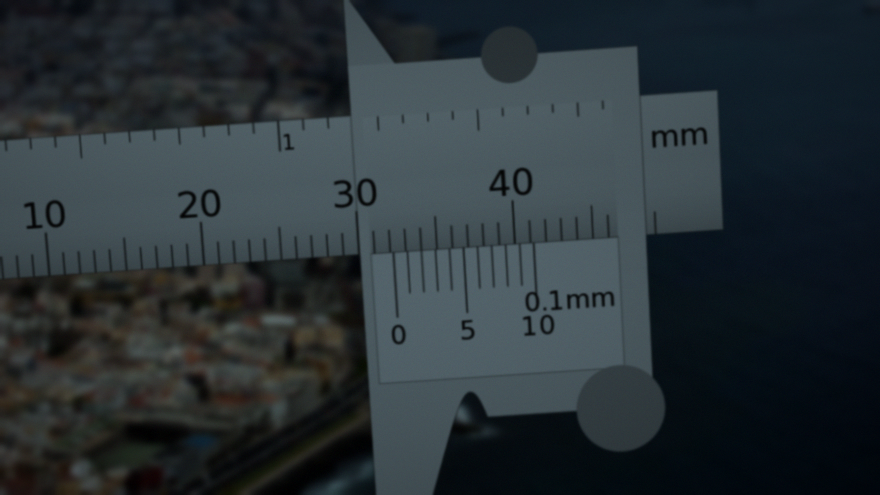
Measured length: 32.2 mm
